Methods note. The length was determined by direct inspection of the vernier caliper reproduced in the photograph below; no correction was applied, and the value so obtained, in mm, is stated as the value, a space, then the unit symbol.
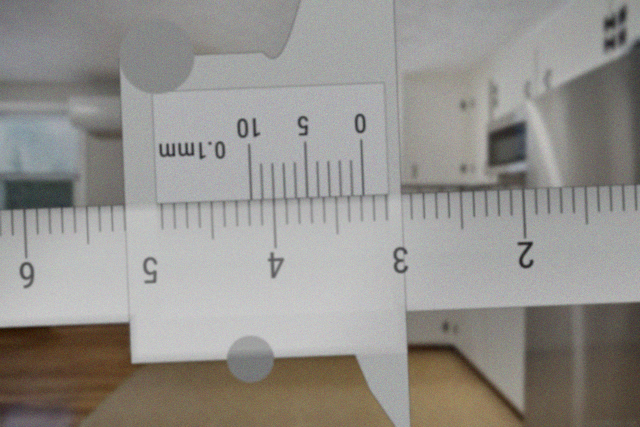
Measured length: 32.8 mm
